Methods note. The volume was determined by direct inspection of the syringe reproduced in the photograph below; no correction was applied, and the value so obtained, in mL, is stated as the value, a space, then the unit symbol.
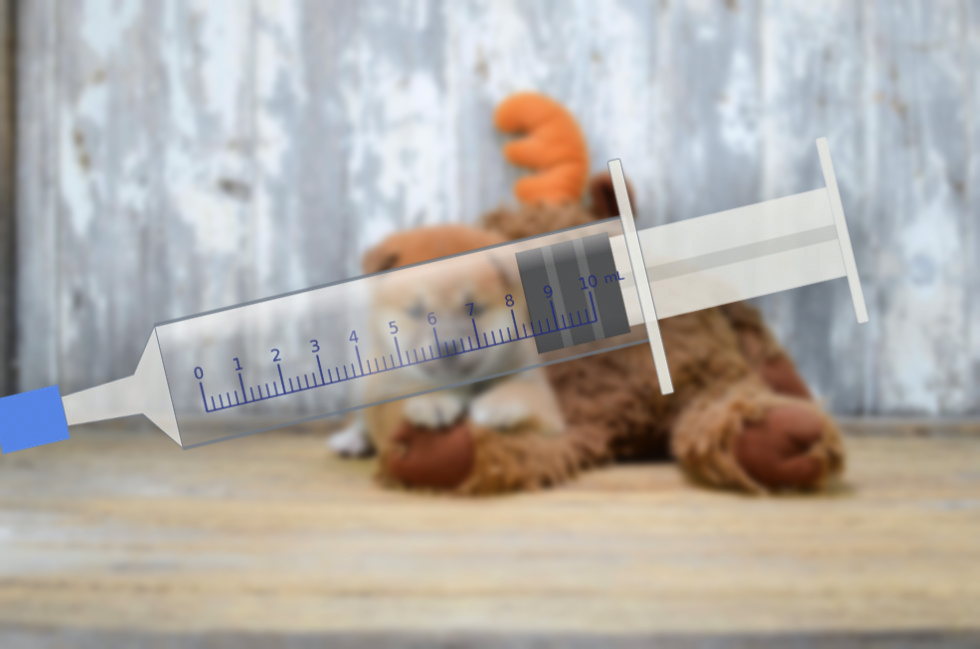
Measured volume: 8.4 mL
